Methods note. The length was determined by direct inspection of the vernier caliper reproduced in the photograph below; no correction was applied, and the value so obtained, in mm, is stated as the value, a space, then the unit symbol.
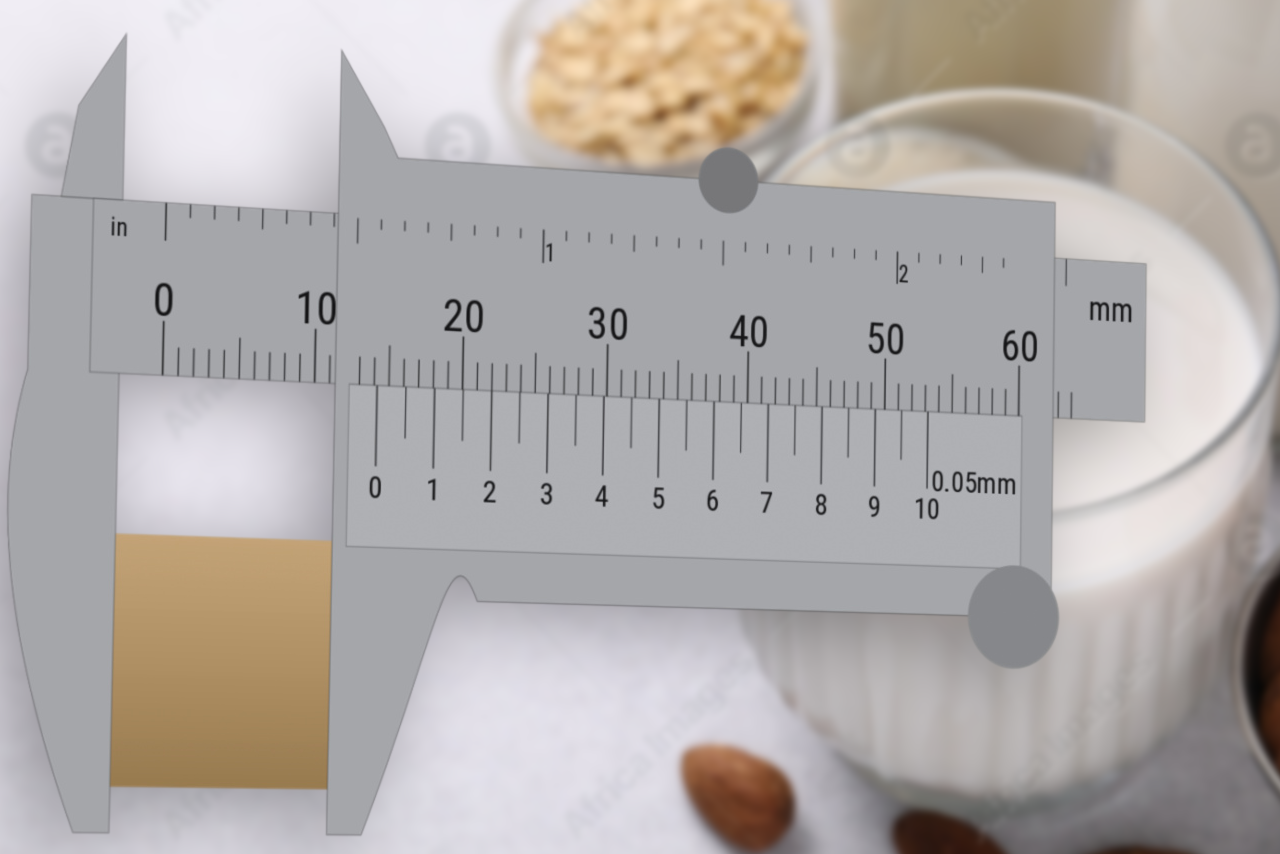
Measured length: 14.2 mm
